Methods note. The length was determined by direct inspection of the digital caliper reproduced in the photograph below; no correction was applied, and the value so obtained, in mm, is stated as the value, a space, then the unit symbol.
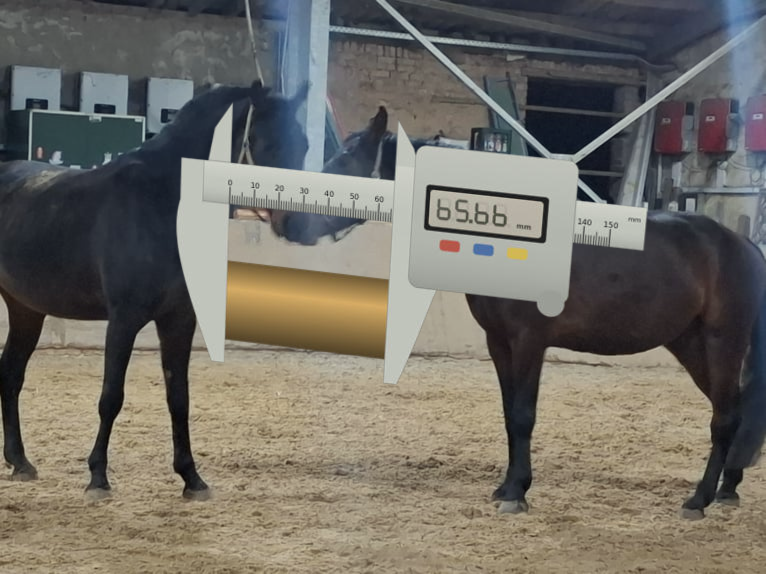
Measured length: 65.66 mm
